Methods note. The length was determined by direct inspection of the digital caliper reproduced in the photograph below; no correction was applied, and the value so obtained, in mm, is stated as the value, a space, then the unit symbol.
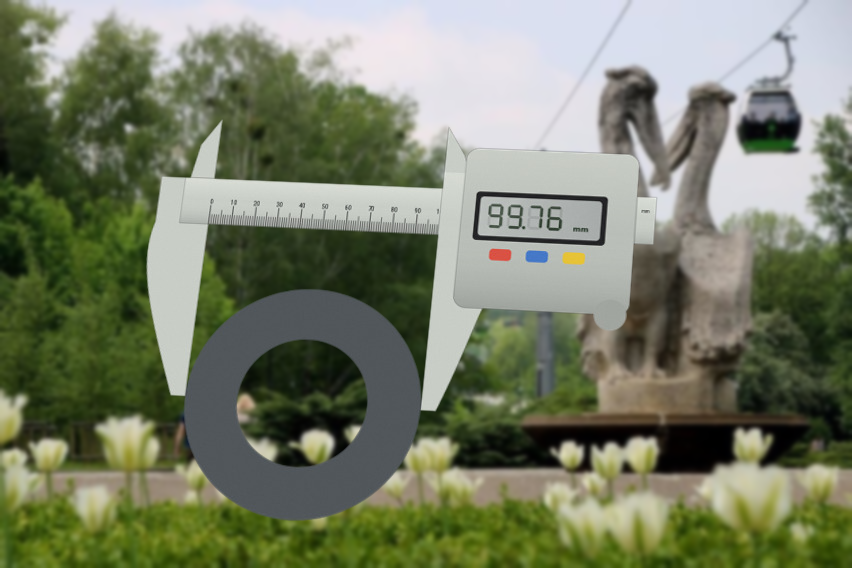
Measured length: 99.76 mm
